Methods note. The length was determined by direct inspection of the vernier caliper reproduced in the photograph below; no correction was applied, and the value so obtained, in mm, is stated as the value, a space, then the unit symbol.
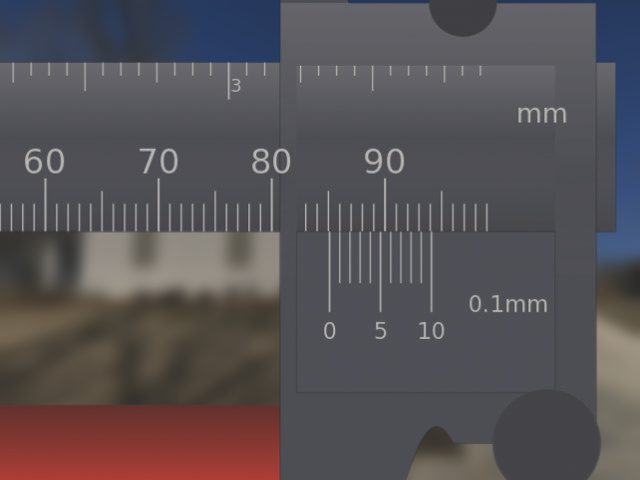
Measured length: 85.1 mm
